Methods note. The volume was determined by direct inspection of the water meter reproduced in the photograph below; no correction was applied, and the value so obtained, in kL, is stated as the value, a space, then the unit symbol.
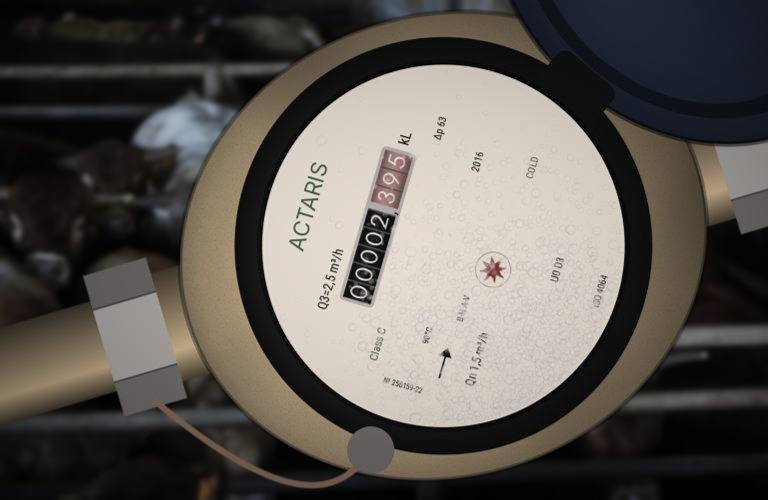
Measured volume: 2.395 kL
